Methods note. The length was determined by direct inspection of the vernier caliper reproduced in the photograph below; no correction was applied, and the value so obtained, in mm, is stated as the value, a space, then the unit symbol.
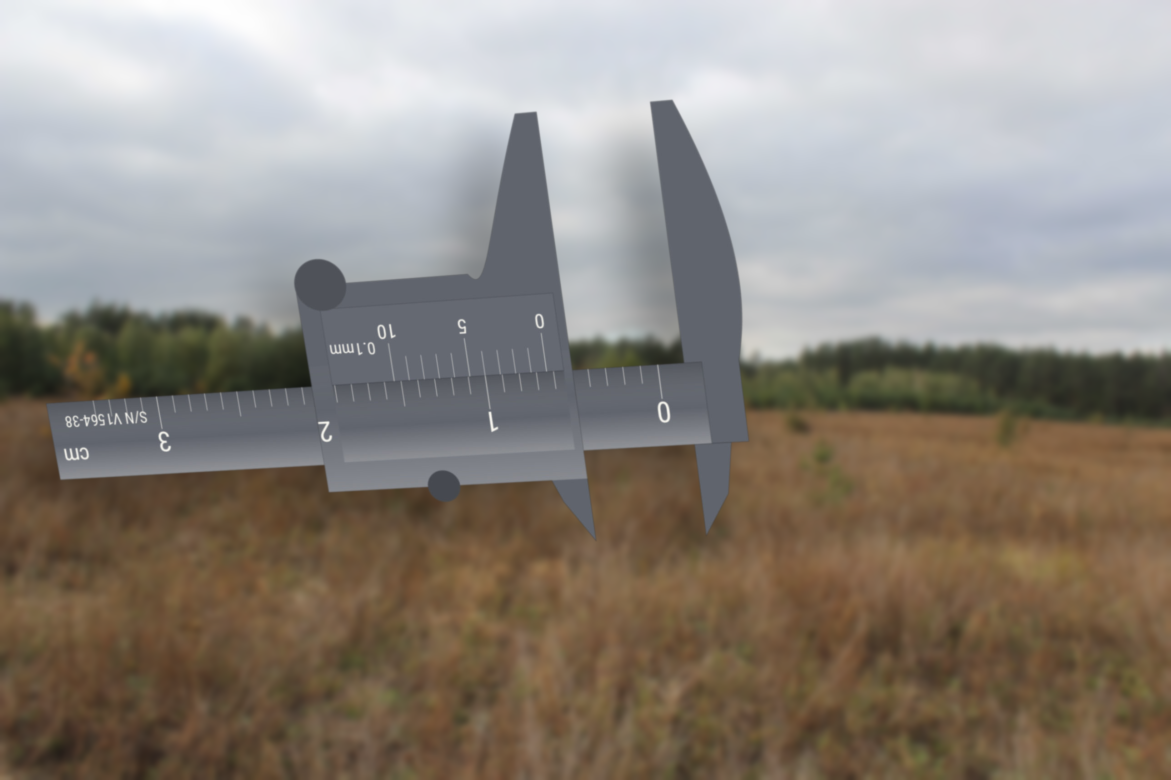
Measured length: 6.4 mm
